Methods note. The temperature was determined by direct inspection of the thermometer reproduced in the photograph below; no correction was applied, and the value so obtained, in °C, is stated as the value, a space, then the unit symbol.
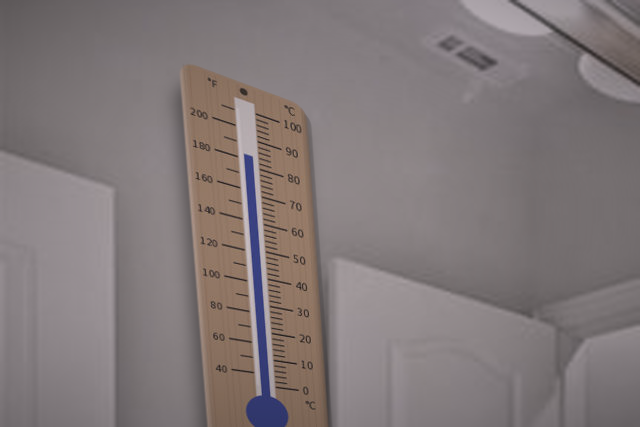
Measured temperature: 84 °C
